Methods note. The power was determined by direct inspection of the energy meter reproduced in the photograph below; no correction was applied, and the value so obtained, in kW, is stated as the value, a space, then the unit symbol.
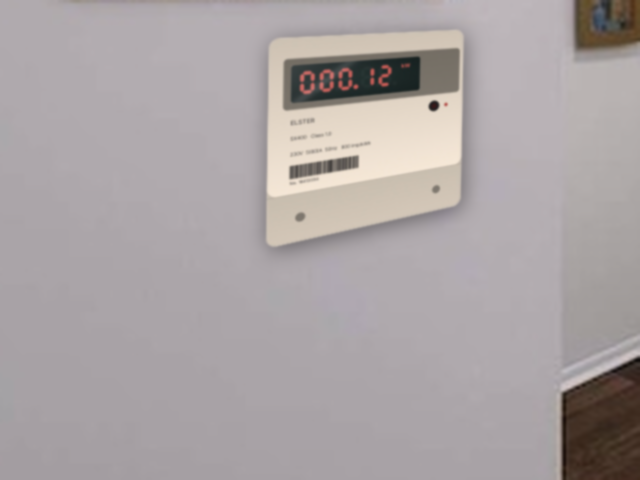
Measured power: 0.12 kW
